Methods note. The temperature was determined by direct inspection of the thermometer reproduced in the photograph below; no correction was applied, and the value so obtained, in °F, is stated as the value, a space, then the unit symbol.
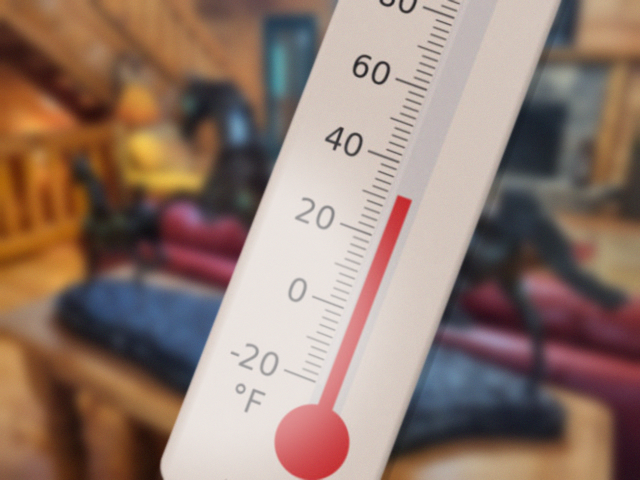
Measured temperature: 32 °F
